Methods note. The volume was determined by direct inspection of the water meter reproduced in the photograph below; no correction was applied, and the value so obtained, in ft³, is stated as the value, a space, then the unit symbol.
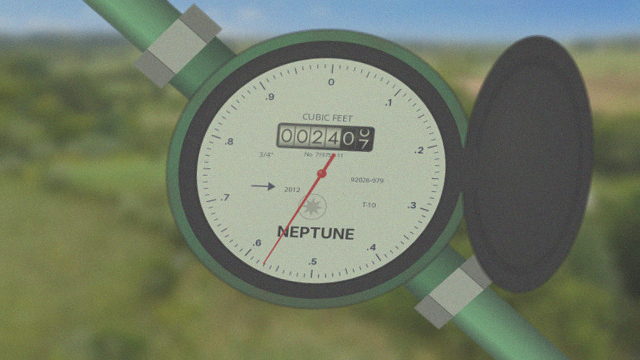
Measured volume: 2406.57 ft³
